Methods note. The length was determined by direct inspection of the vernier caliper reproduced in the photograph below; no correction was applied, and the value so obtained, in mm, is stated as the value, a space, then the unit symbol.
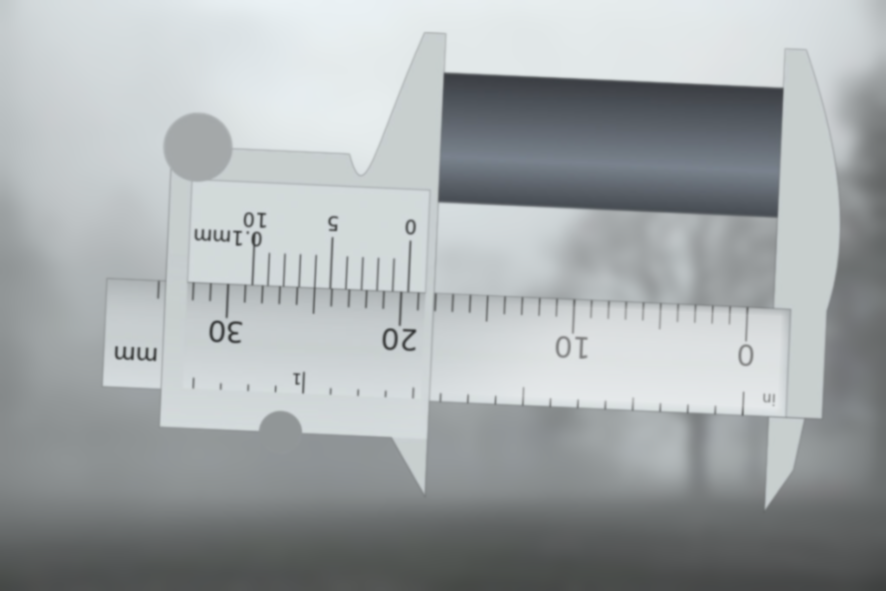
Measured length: 19.6 mm
